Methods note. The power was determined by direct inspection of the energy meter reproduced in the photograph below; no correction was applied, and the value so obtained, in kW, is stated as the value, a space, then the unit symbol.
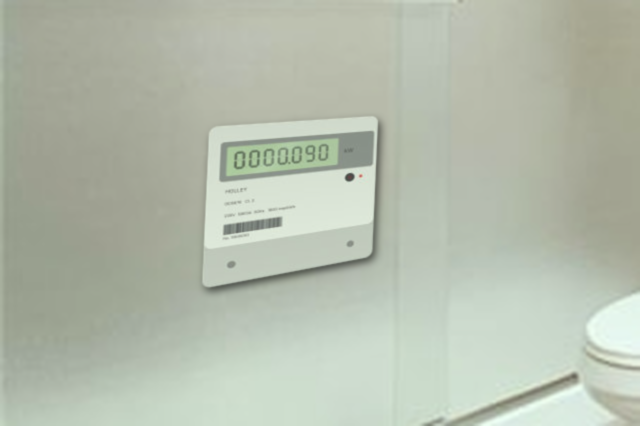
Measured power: 0.090 kW
